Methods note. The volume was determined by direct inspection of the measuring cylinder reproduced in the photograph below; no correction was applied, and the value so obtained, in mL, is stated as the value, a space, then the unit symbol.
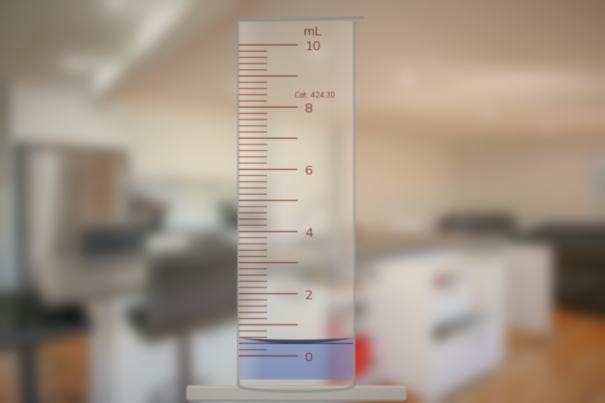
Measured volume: 0.4 mL
